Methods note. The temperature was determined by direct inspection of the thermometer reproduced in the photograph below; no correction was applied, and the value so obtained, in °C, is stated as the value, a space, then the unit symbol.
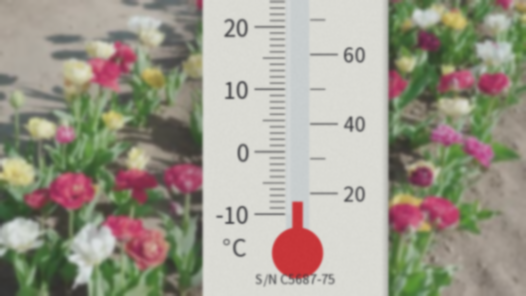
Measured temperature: -8 °C
